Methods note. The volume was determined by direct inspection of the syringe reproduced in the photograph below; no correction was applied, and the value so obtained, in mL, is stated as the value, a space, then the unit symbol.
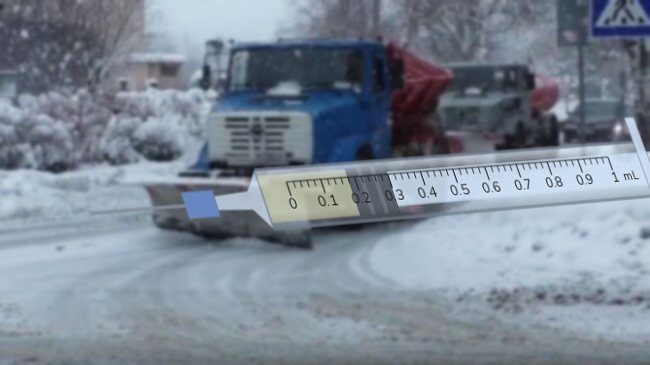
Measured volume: 0.18 mL
